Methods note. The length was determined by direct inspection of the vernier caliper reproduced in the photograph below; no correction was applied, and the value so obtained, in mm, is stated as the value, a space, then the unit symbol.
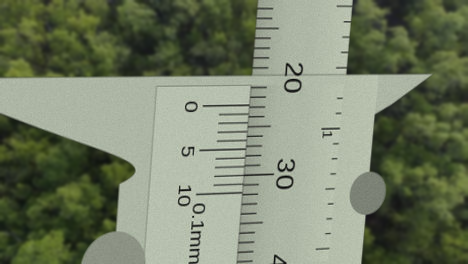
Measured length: 22.8 mm
